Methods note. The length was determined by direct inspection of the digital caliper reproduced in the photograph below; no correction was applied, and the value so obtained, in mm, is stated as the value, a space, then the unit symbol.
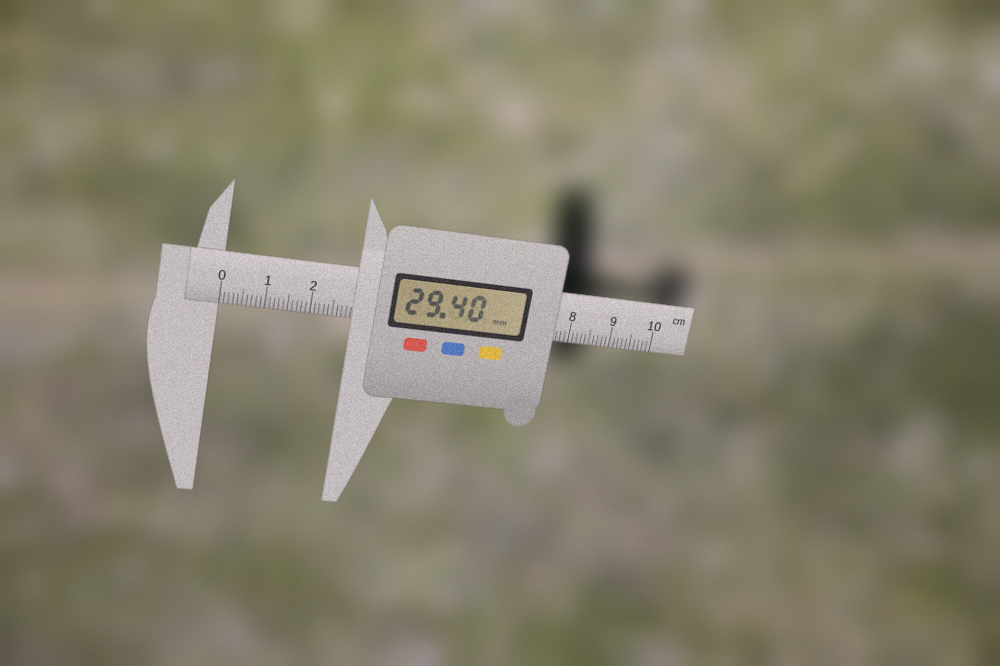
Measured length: 29.40 mm
